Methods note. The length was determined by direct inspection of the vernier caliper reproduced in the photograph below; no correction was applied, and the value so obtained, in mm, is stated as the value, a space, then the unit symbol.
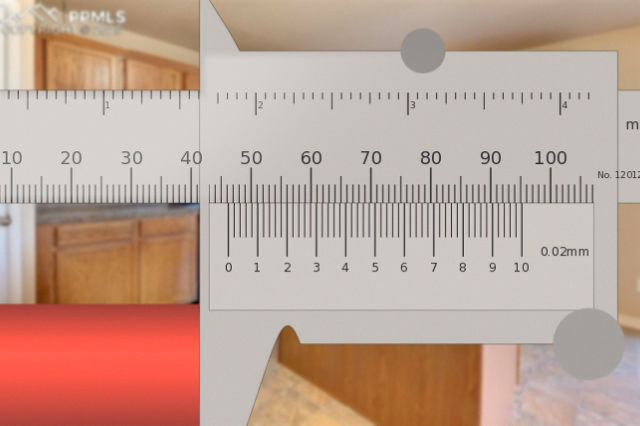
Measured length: 46.2 mm
